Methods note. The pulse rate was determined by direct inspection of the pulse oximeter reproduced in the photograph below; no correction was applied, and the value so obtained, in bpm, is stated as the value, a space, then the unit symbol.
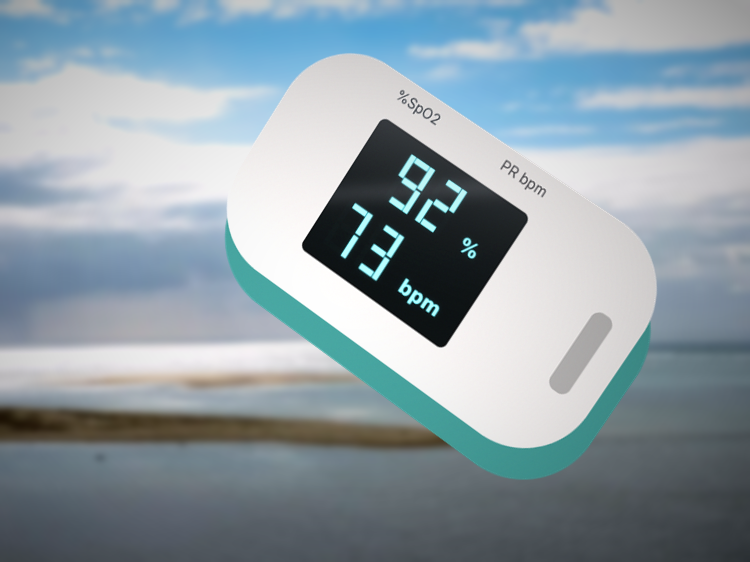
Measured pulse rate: 73 bpm
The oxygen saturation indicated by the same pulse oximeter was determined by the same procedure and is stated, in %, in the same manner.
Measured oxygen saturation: 92 %
